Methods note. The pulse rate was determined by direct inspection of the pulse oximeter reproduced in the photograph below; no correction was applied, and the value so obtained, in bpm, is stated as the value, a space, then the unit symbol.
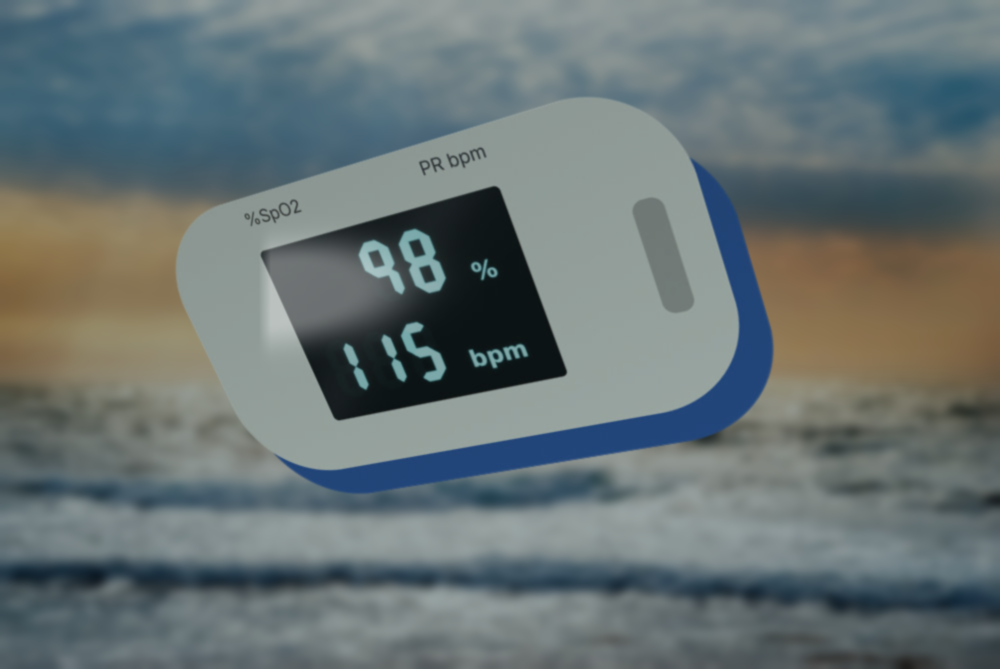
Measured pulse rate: 115 bpm
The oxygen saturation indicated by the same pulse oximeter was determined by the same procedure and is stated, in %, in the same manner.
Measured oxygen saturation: 98 %
